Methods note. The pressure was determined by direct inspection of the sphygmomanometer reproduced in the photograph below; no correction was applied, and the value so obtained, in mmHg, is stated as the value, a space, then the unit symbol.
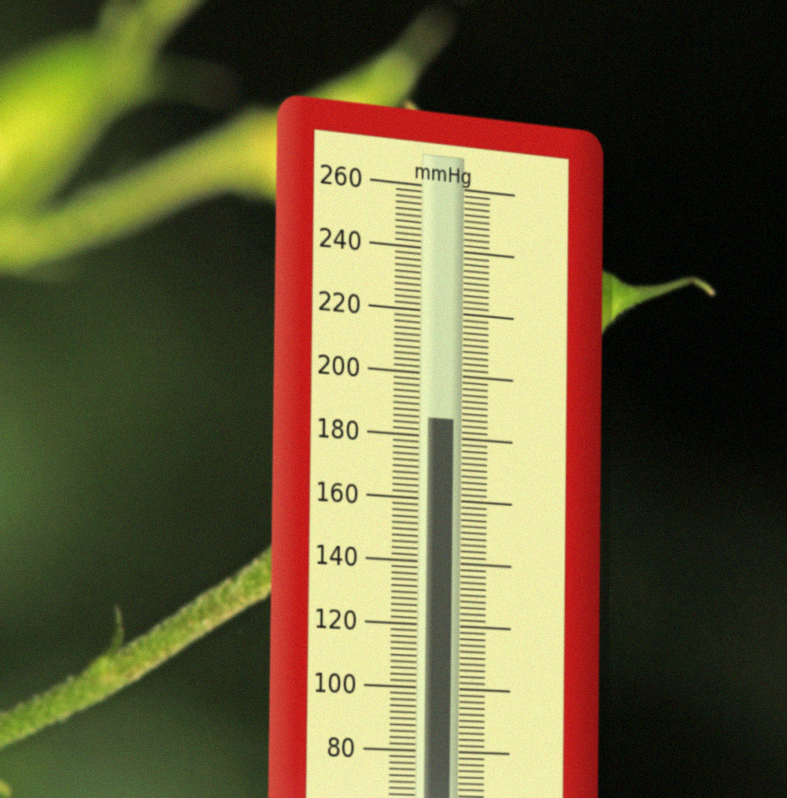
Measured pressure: 186 mmHg
